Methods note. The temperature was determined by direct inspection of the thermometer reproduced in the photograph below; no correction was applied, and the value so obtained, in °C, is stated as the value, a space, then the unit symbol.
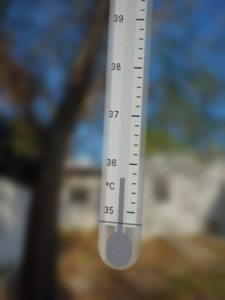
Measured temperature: 35.7 °C
